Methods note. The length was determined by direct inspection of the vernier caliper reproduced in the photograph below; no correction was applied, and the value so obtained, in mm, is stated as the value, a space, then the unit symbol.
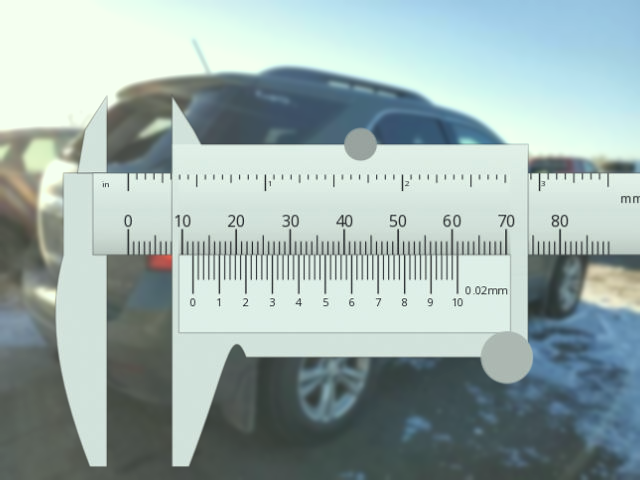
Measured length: 12.0 mm
